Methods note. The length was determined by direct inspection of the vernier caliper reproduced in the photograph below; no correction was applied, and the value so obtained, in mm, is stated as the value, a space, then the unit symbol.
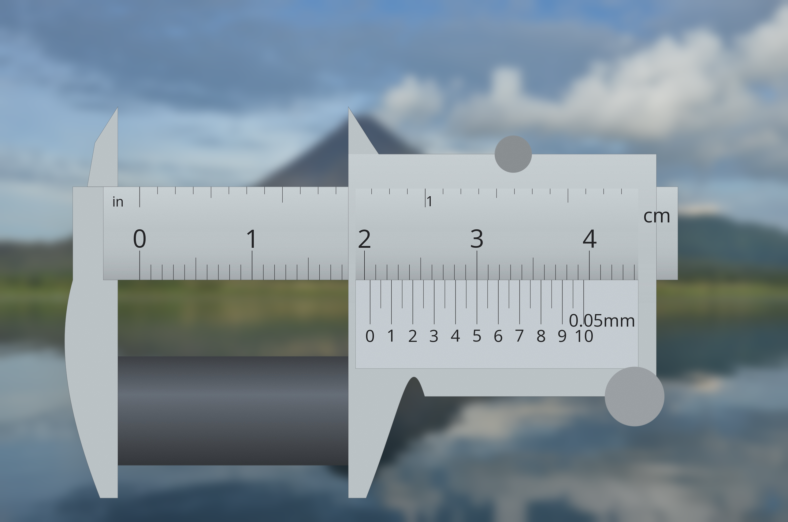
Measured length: 20.5 mm
